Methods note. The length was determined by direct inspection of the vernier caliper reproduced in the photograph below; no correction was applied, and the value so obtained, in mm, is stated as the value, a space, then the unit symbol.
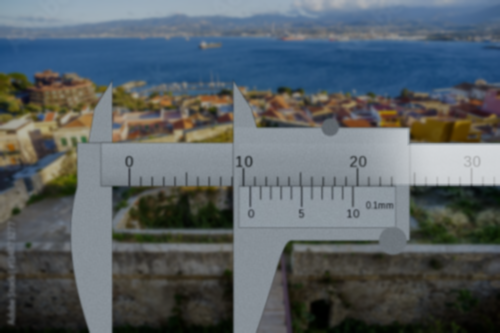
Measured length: 10.6 mm
